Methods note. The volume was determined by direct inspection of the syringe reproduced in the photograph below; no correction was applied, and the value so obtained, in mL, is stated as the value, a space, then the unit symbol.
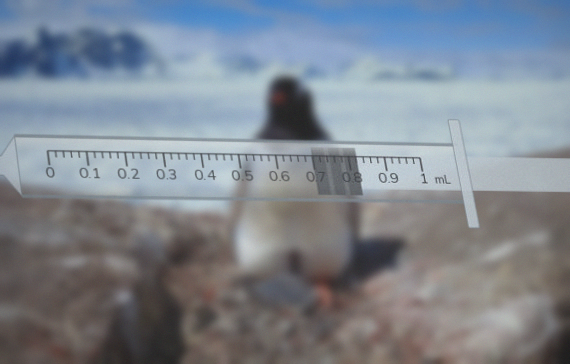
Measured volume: 0.7 mL
